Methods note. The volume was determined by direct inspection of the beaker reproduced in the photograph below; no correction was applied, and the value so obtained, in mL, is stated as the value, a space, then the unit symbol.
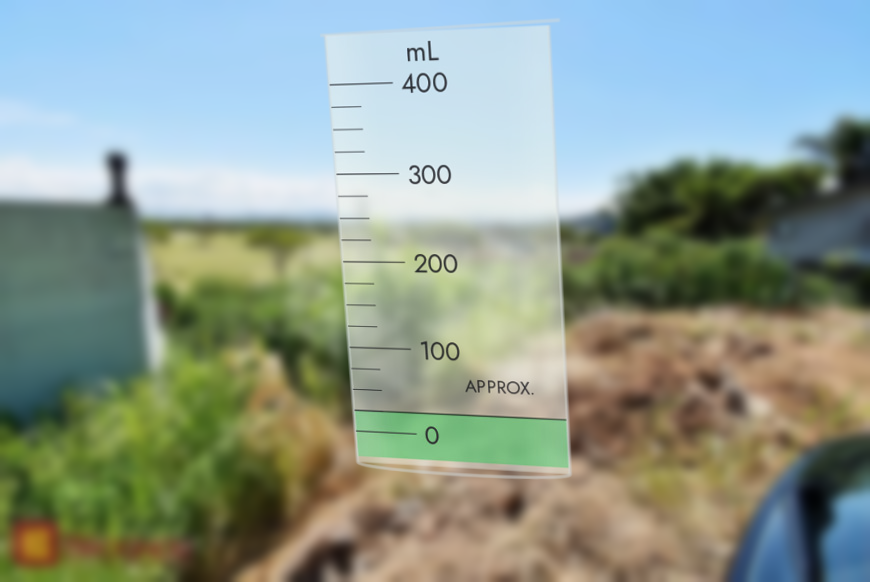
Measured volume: 25 mL
